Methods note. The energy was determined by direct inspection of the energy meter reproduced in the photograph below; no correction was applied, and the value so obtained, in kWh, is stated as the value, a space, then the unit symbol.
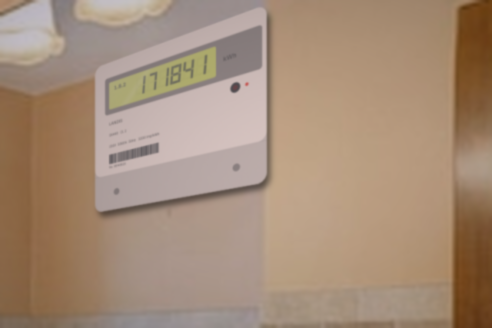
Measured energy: 171841 kWh
